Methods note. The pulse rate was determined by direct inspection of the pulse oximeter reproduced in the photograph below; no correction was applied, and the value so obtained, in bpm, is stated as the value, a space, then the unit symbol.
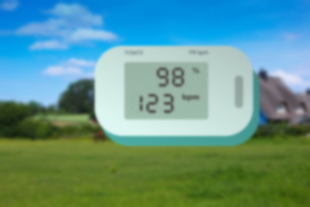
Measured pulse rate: 123 bpm
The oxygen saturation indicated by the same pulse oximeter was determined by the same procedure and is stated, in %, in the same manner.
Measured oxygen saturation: 98 %
